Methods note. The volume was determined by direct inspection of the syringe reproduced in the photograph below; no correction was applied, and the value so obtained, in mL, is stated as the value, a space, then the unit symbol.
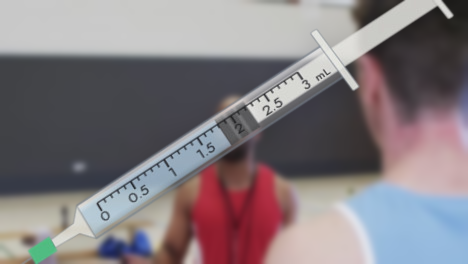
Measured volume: 1.8 mL
